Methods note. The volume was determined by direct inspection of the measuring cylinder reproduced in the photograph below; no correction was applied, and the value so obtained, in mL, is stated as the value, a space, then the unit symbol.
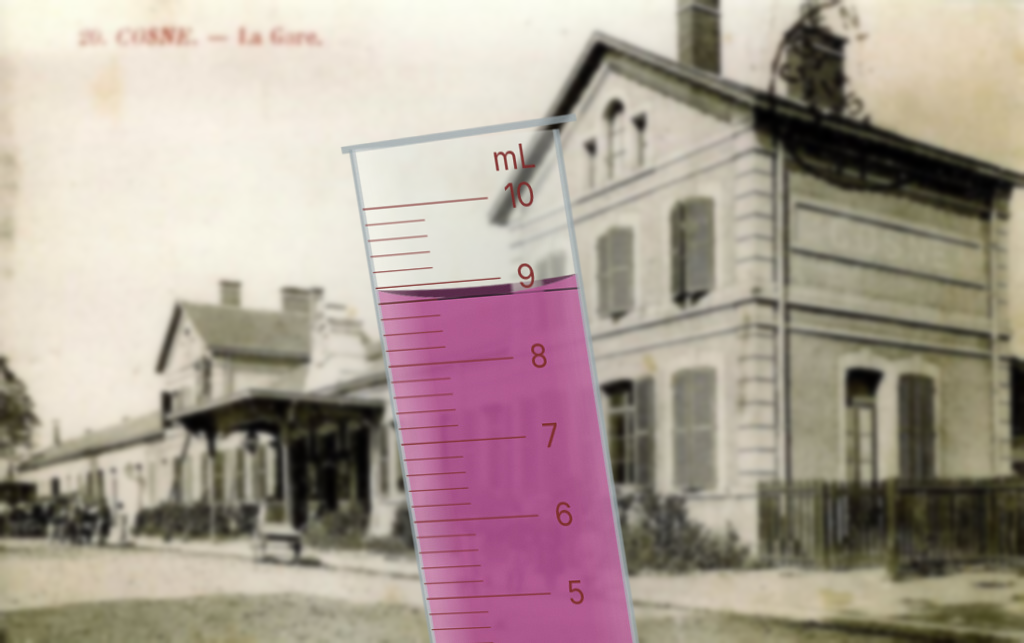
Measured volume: 8.8 mL
